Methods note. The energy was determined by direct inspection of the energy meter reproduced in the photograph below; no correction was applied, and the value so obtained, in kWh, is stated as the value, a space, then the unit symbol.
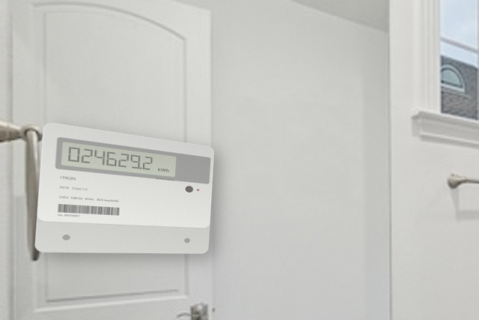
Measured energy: 24629.2 kWh
